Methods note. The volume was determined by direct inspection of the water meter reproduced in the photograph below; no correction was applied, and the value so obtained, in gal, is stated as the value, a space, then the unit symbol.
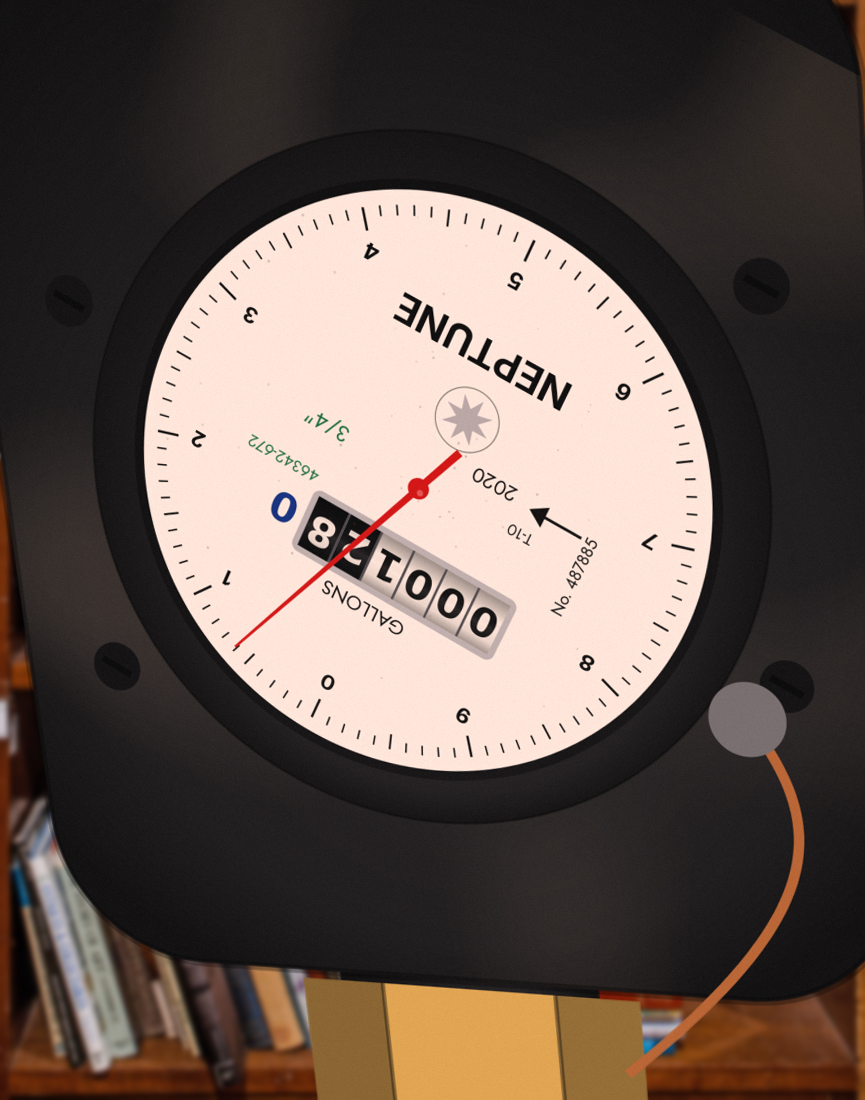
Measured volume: 1280.6 gal
